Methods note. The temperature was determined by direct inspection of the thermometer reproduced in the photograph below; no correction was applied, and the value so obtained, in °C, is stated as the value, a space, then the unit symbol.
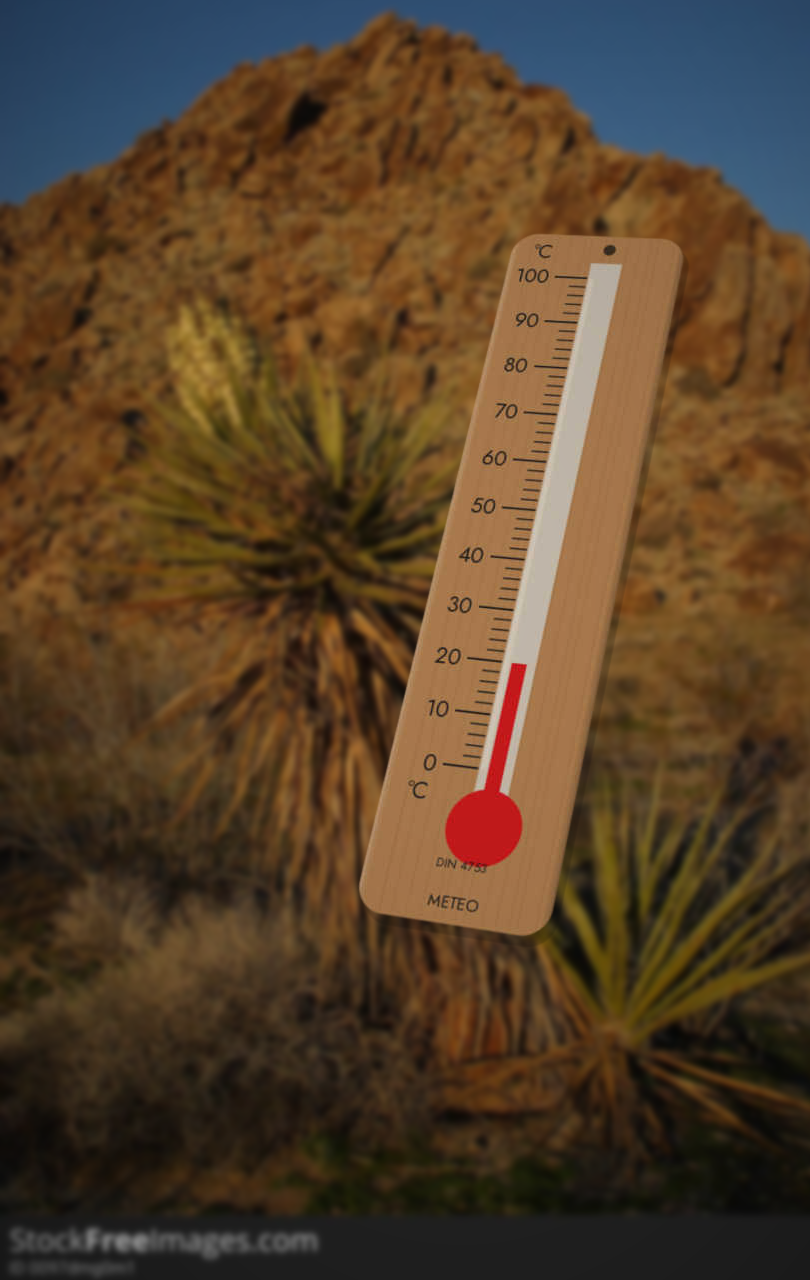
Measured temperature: 20 °C
